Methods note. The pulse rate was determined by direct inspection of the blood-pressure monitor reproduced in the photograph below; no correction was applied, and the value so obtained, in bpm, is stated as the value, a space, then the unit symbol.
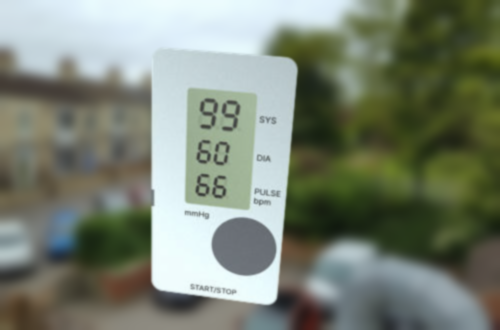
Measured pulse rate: 66 bpm
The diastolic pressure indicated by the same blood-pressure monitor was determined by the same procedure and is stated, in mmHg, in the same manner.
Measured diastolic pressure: 60 mmHg
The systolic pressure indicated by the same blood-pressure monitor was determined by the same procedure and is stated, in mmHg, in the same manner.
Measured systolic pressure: 99 mmHg
